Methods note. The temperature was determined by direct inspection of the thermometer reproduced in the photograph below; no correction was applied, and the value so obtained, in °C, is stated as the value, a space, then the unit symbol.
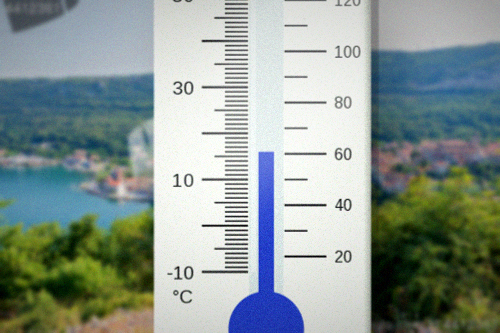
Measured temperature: 16 °C
